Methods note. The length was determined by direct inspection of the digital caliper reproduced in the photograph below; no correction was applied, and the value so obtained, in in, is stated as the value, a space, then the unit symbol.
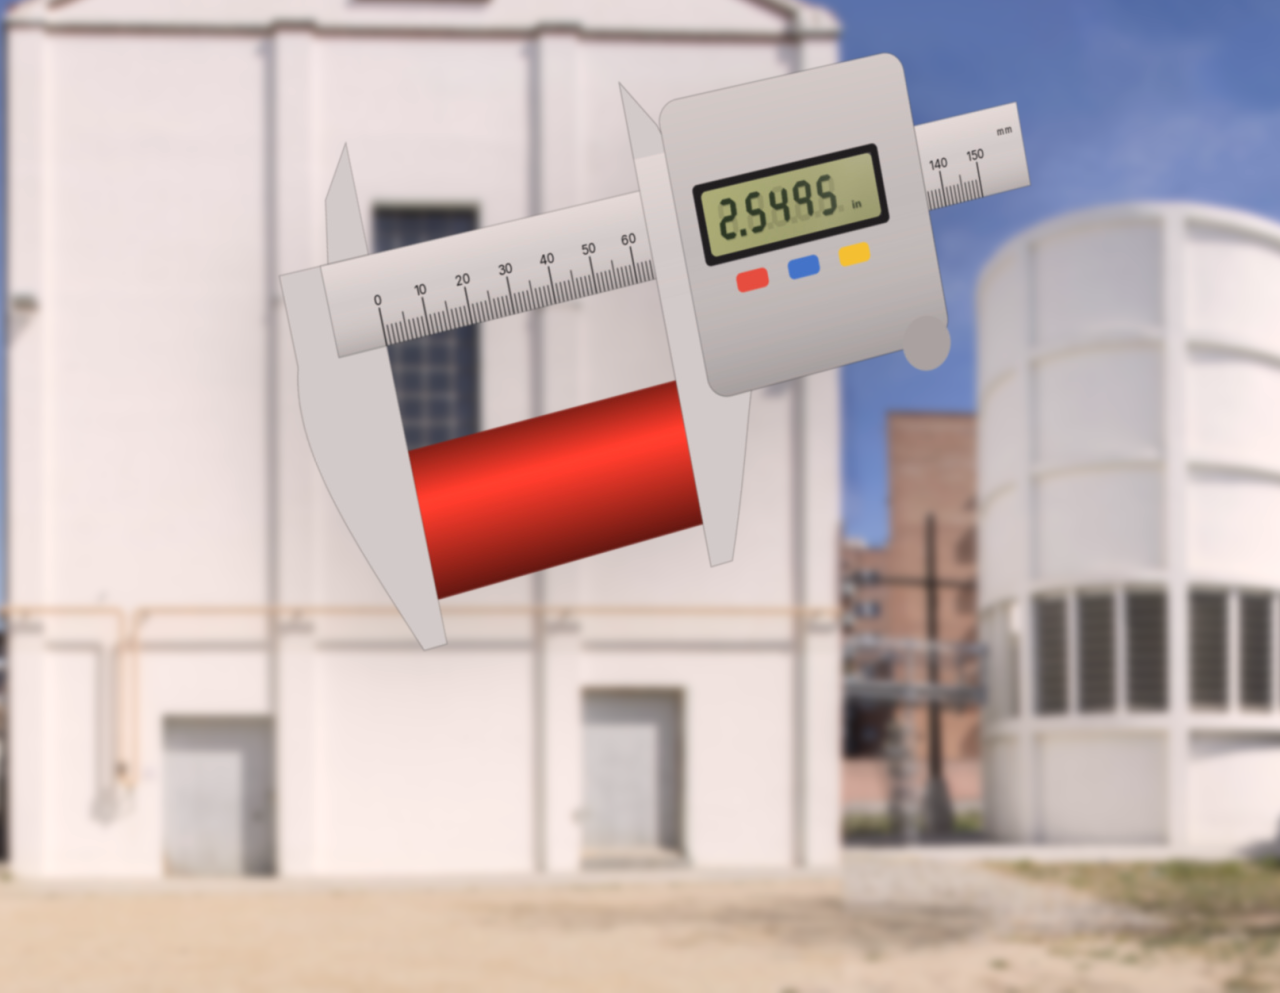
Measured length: 2.5495 in
